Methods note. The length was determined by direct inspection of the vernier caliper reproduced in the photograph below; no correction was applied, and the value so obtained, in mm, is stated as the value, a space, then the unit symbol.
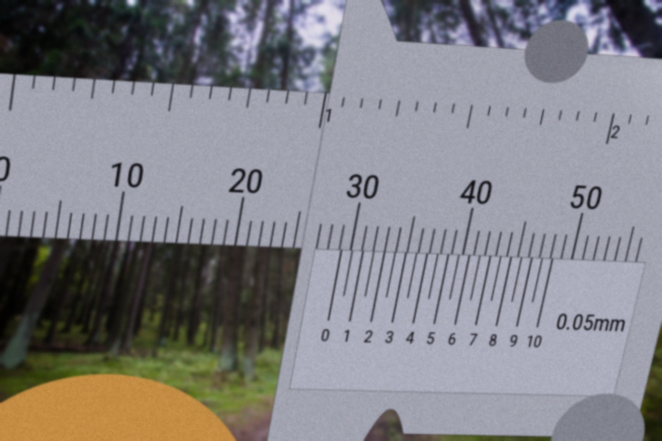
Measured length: 29.2 mm
